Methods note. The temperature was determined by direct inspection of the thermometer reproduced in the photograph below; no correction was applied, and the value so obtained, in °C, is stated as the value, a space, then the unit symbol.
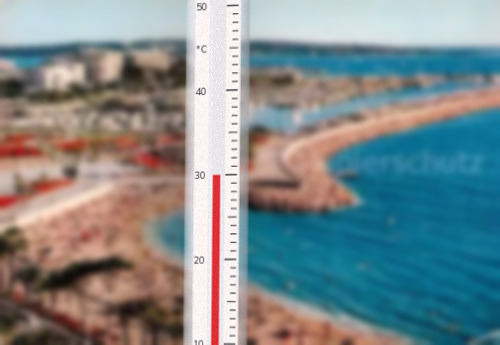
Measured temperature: 30 °C
